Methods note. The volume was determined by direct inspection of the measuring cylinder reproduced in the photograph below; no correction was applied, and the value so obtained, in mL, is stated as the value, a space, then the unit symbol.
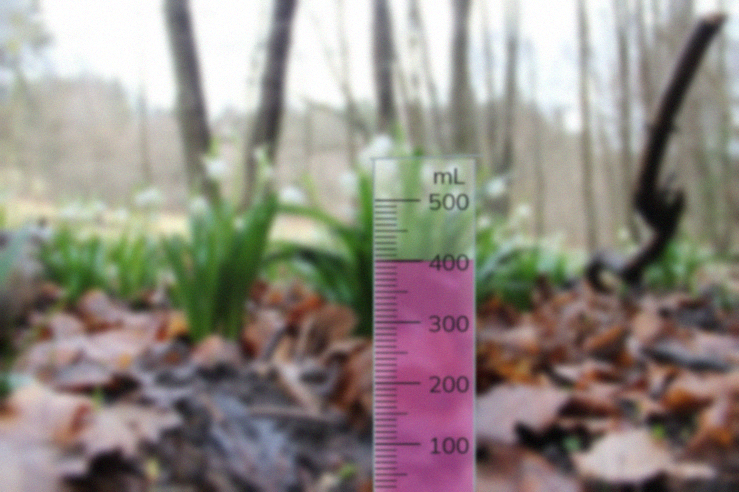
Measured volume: 400 mL
